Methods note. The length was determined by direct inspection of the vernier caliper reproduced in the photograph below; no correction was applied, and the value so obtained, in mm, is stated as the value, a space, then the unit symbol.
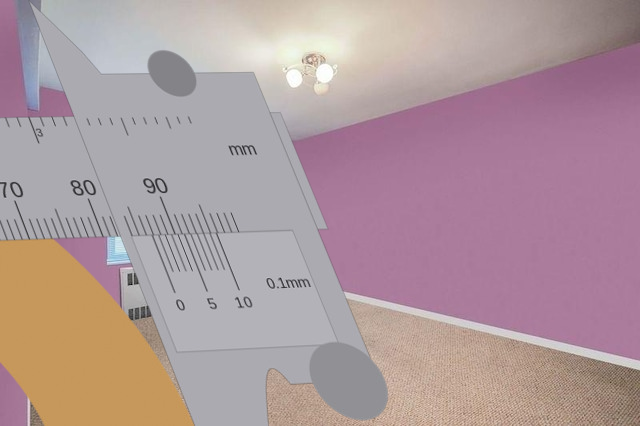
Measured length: 86.8 mm
